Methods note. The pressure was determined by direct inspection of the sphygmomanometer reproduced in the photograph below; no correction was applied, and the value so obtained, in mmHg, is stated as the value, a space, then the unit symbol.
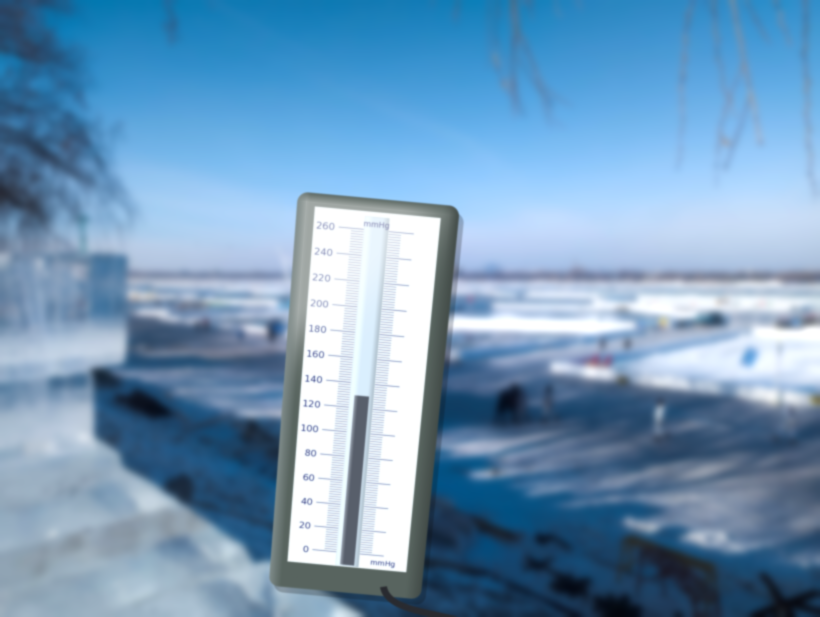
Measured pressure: 130 mmHg
